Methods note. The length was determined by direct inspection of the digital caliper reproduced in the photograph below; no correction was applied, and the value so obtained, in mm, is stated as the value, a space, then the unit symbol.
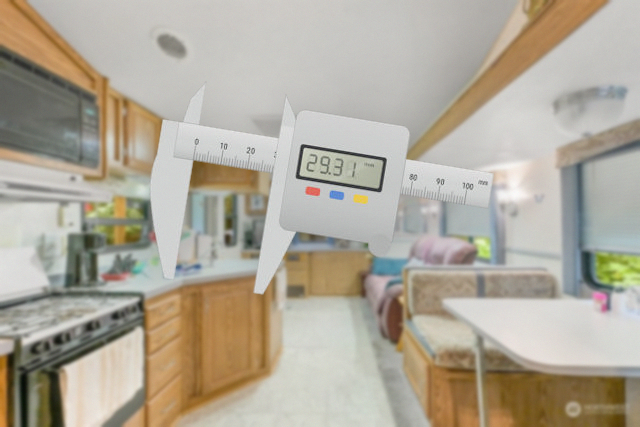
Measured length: 29.31 mm
